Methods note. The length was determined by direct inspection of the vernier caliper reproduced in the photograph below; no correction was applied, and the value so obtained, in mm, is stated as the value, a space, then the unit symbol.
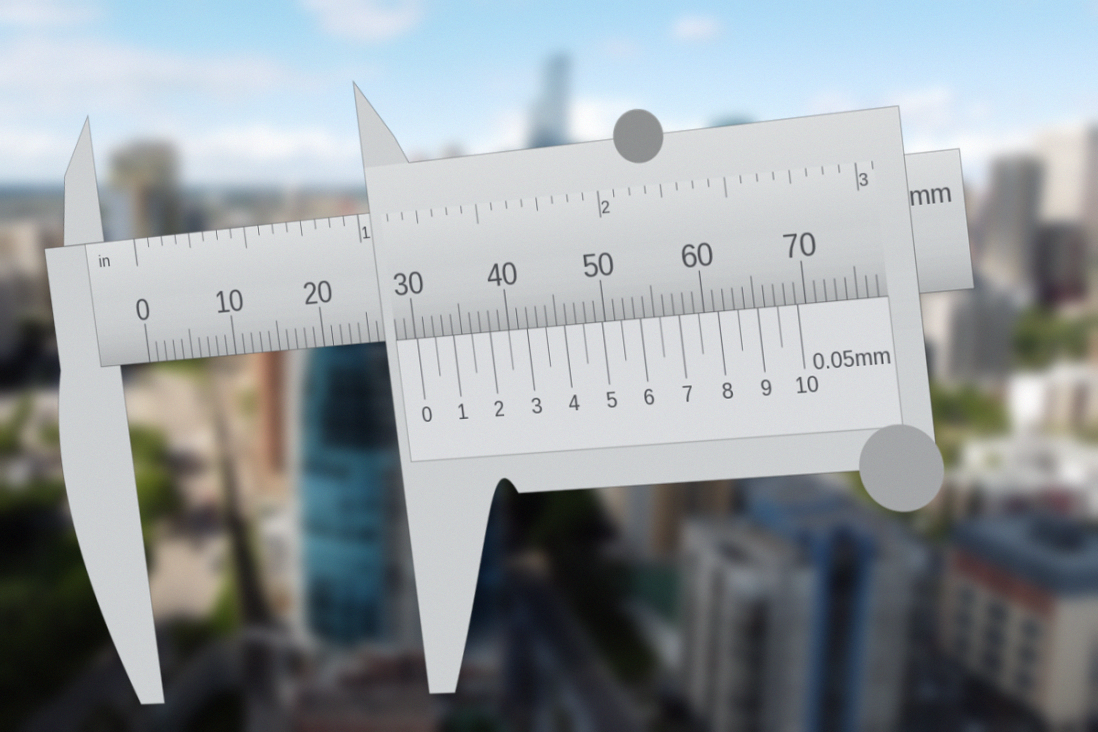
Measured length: 30.2 mm
